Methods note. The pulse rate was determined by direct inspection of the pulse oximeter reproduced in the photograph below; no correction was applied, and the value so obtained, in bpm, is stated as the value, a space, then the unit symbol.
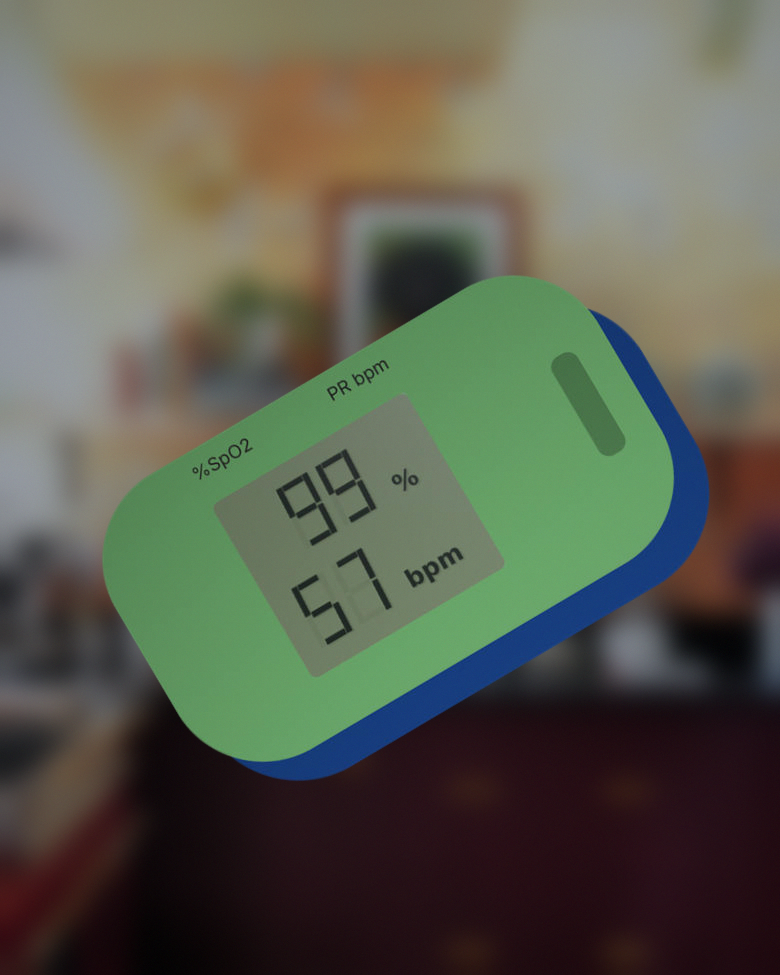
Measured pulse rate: 57 bpm
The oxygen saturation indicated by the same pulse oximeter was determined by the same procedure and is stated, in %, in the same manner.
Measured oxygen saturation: 99 %
